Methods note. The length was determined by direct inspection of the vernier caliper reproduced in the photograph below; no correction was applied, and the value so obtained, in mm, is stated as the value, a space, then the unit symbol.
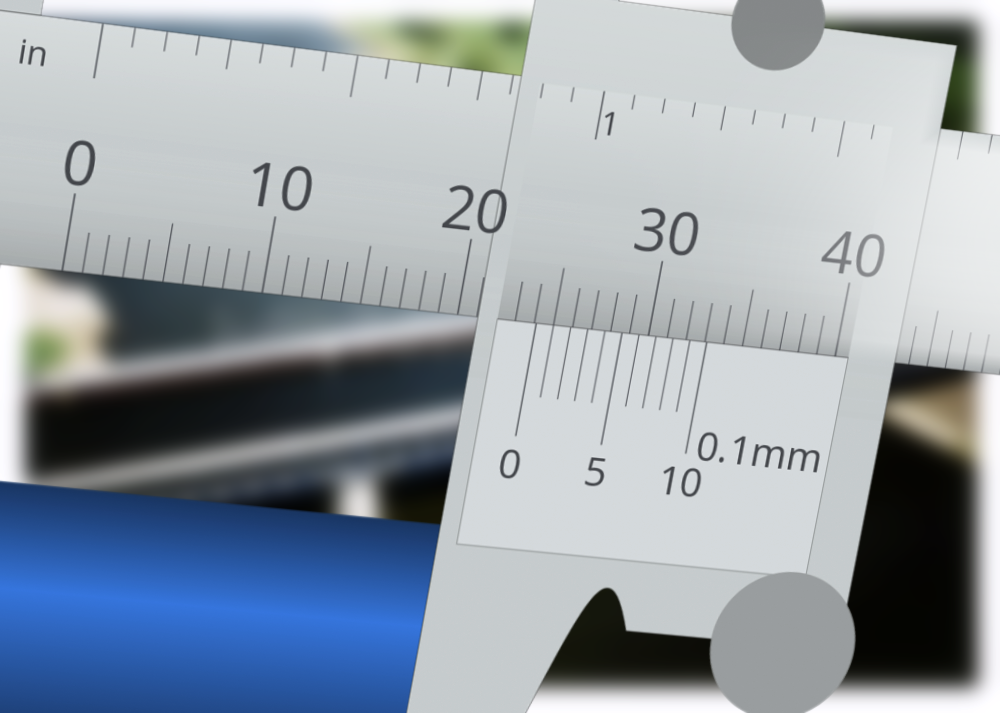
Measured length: 24.1 mm
